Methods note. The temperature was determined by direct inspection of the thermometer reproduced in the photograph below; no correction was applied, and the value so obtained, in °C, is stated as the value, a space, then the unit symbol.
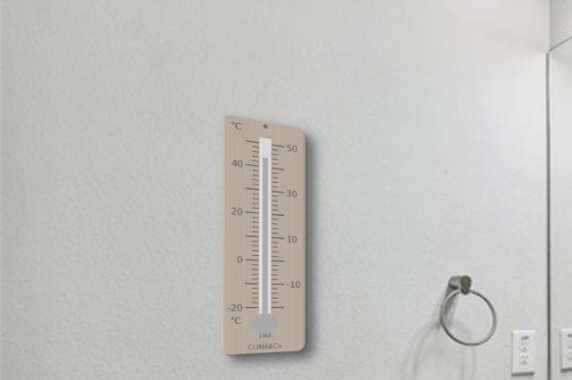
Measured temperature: 44 °C
